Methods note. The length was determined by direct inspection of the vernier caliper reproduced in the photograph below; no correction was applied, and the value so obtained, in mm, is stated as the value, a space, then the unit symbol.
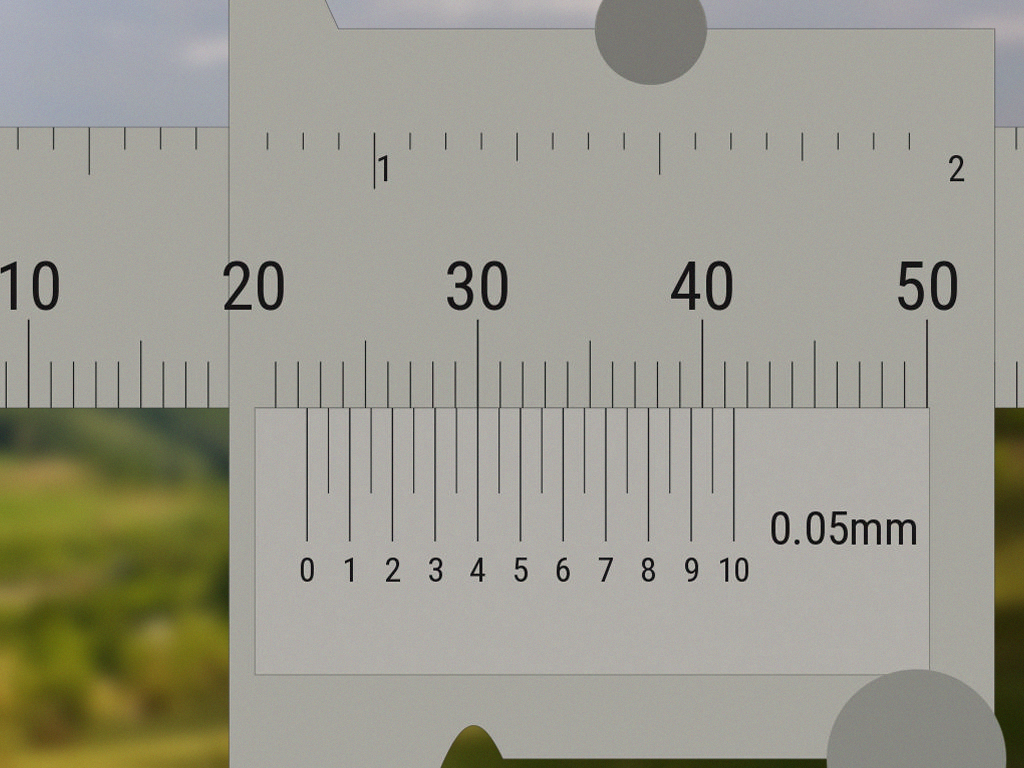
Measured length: 22.4 mm
